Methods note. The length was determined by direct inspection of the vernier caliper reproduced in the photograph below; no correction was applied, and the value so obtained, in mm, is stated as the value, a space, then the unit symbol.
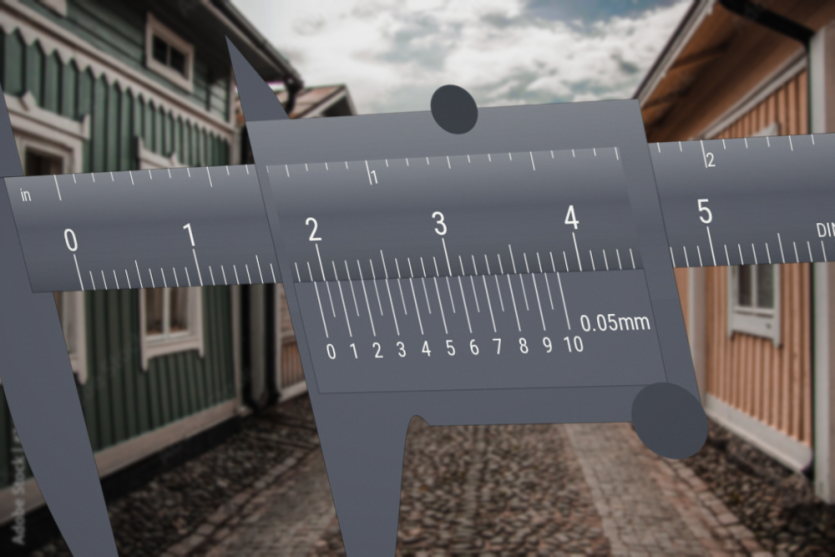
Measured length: 19.2 mm
